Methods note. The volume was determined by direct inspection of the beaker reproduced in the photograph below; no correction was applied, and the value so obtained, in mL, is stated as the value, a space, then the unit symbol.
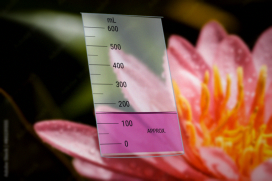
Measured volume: 150 mL
